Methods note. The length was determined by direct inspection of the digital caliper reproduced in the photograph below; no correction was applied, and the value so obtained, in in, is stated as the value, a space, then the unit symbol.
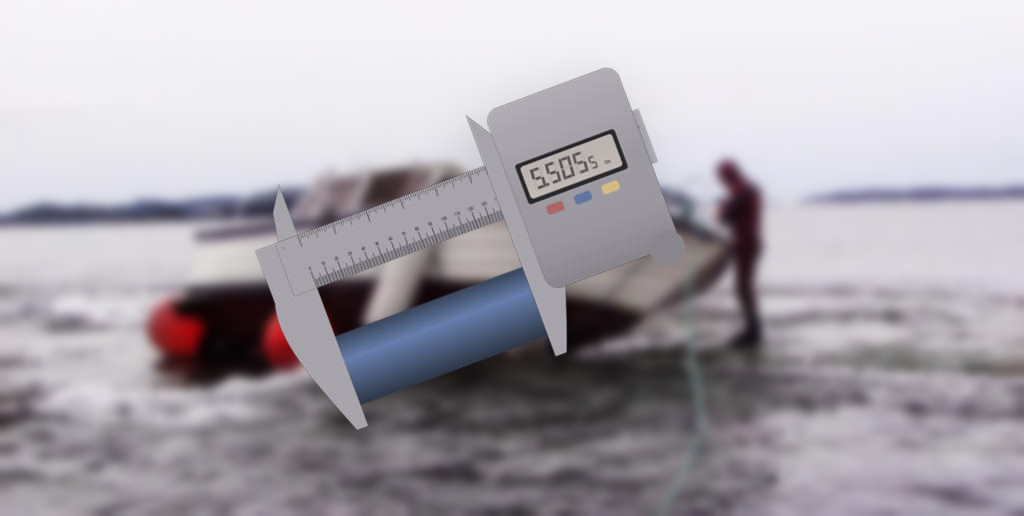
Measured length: 5.5055 in
